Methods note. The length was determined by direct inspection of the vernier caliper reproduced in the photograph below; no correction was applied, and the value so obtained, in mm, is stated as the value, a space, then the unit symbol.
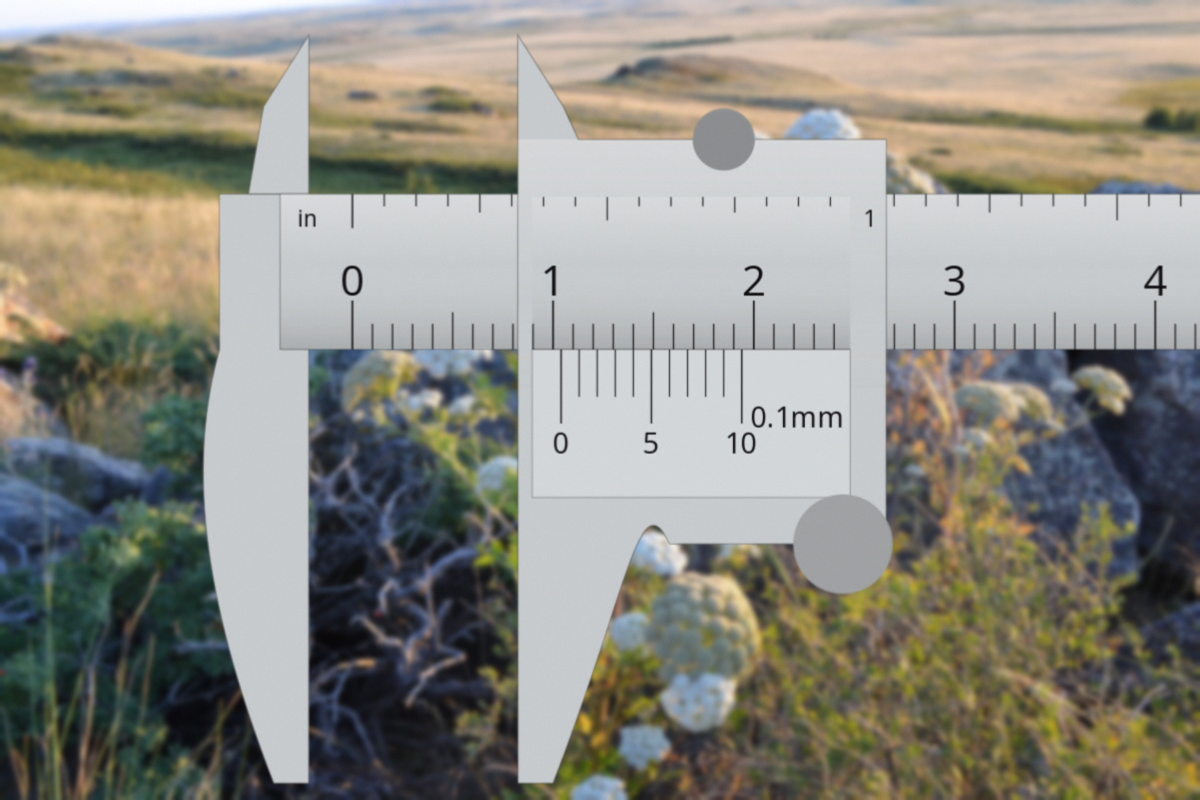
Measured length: 10.4 mm
